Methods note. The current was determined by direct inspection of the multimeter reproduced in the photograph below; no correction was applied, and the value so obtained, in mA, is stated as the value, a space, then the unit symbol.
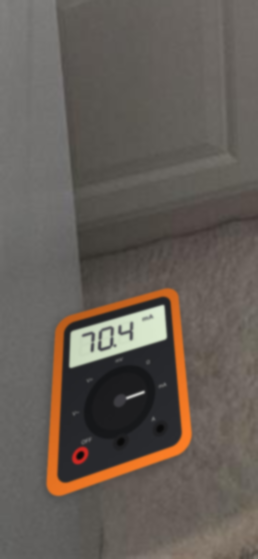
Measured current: 70.4 mA
